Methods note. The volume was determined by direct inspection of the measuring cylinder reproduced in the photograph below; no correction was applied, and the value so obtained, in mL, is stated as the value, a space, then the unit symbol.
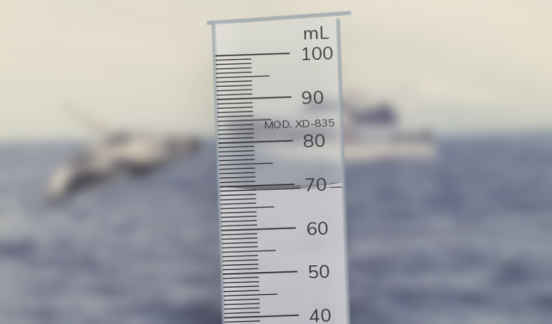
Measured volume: 69 mL
